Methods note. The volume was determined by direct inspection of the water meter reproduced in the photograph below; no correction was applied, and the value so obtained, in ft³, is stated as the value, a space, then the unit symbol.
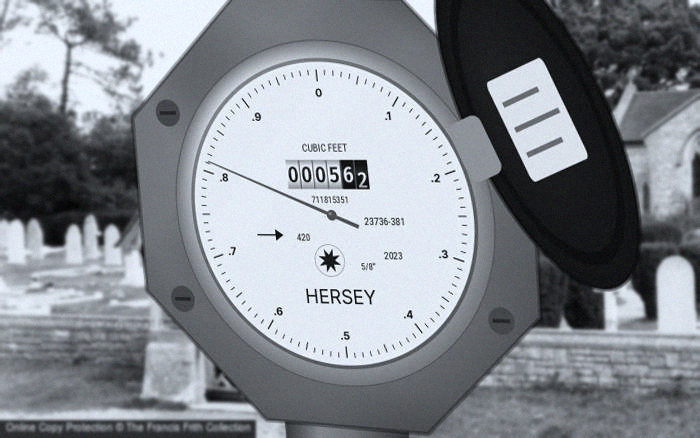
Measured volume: 561.81 ft³
